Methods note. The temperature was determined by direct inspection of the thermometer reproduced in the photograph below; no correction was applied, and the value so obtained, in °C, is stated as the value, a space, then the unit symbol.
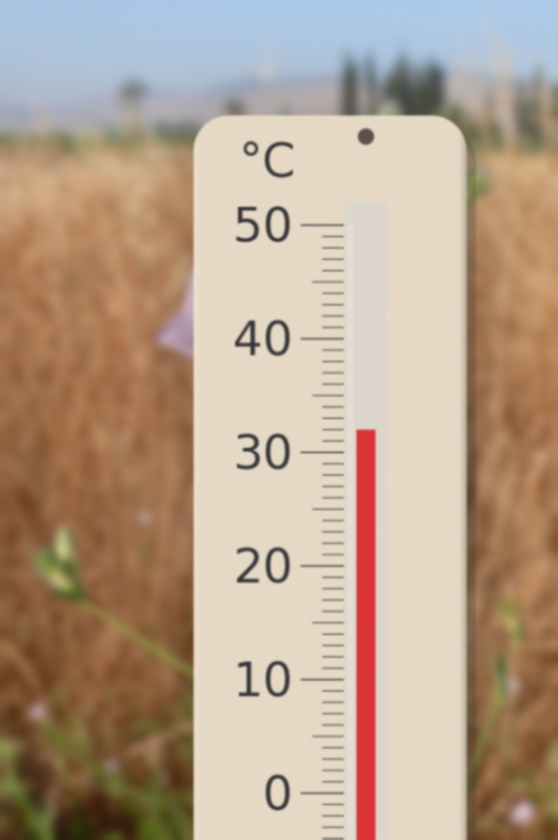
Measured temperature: 32 °C
